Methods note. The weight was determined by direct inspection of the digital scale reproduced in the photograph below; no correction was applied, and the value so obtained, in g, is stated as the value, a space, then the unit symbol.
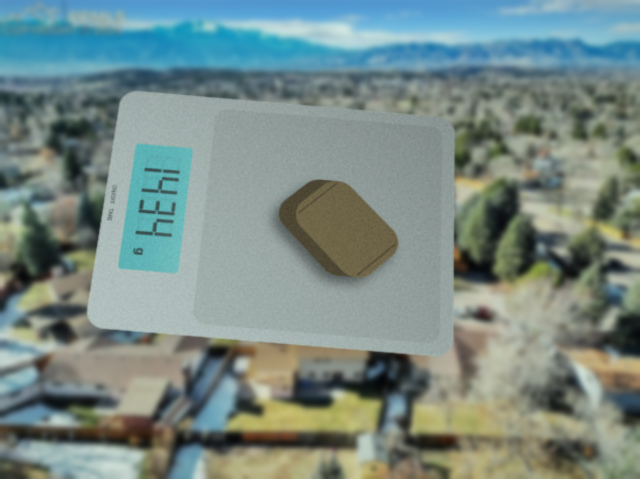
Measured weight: 1434 g
